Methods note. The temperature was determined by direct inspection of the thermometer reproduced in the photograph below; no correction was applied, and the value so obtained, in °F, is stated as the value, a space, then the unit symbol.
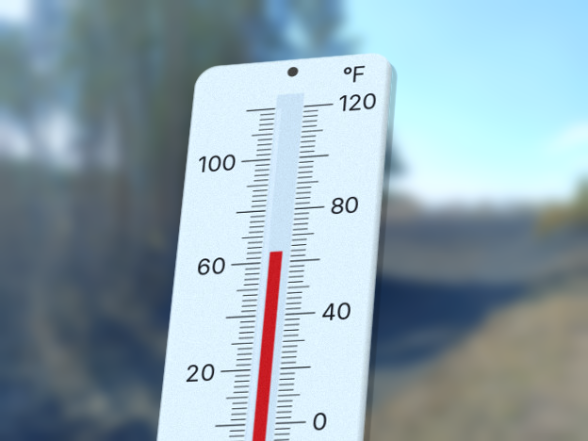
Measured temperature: 64 °F
